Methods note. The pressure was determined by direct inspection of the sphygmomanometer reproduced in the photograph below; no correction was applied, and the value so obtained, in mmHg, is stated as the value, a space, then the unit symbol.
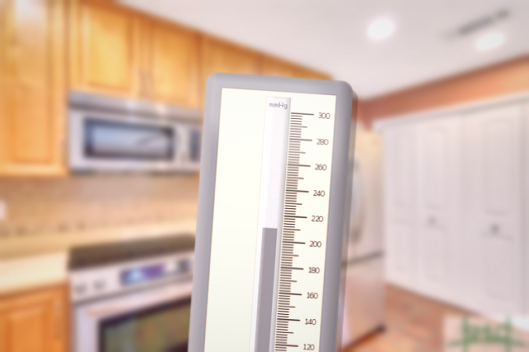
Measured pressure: 210 mmHg
